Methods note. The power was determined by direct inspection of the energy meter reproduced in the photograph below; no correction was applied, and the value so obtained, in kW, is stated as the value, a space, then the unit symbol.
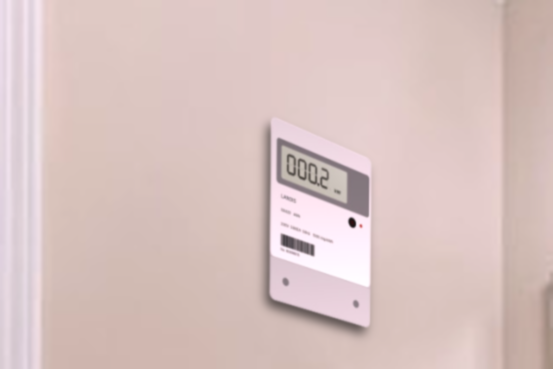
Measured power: 0.2 kW
